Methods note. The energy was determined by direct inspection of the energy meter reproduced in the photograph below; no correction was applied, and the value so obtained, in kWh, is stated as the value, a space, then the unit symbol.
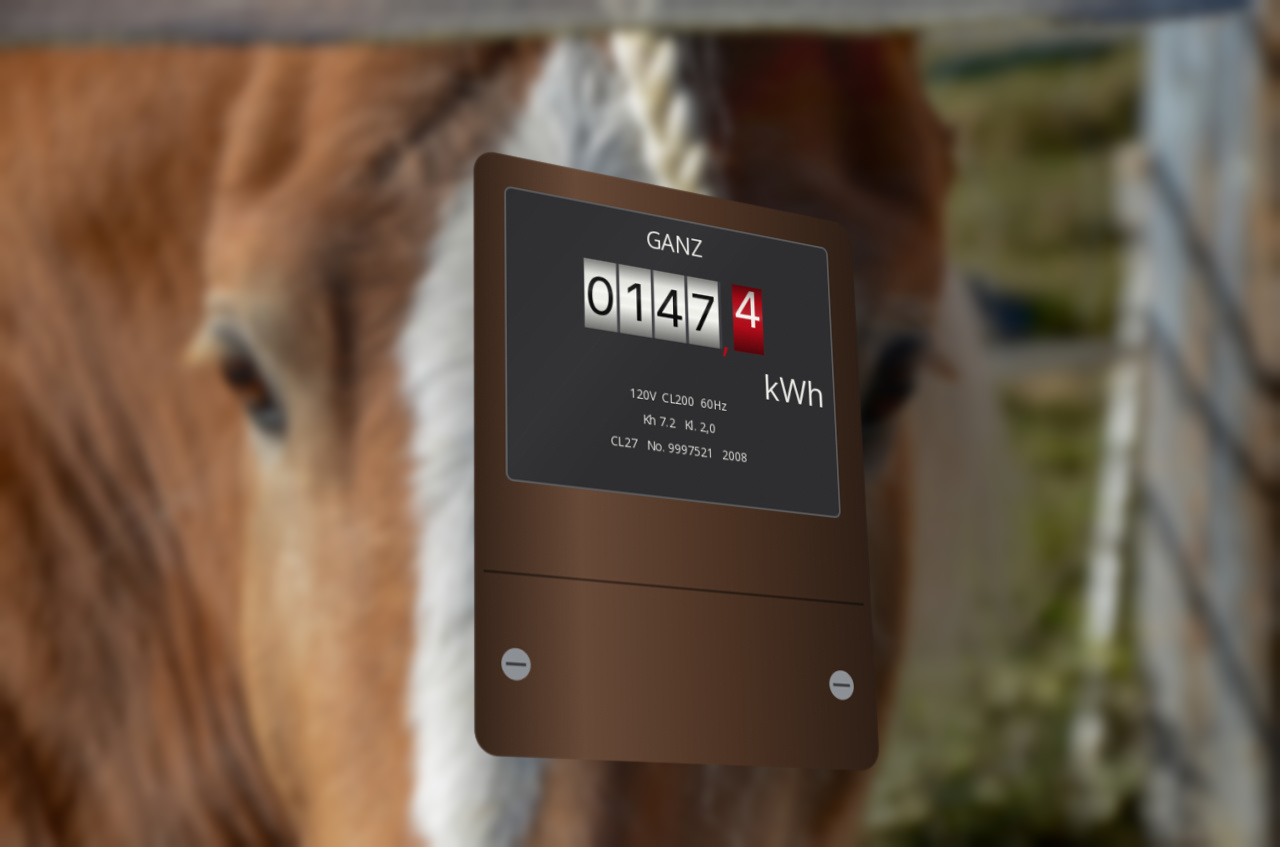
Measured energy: 147.4 kWh
